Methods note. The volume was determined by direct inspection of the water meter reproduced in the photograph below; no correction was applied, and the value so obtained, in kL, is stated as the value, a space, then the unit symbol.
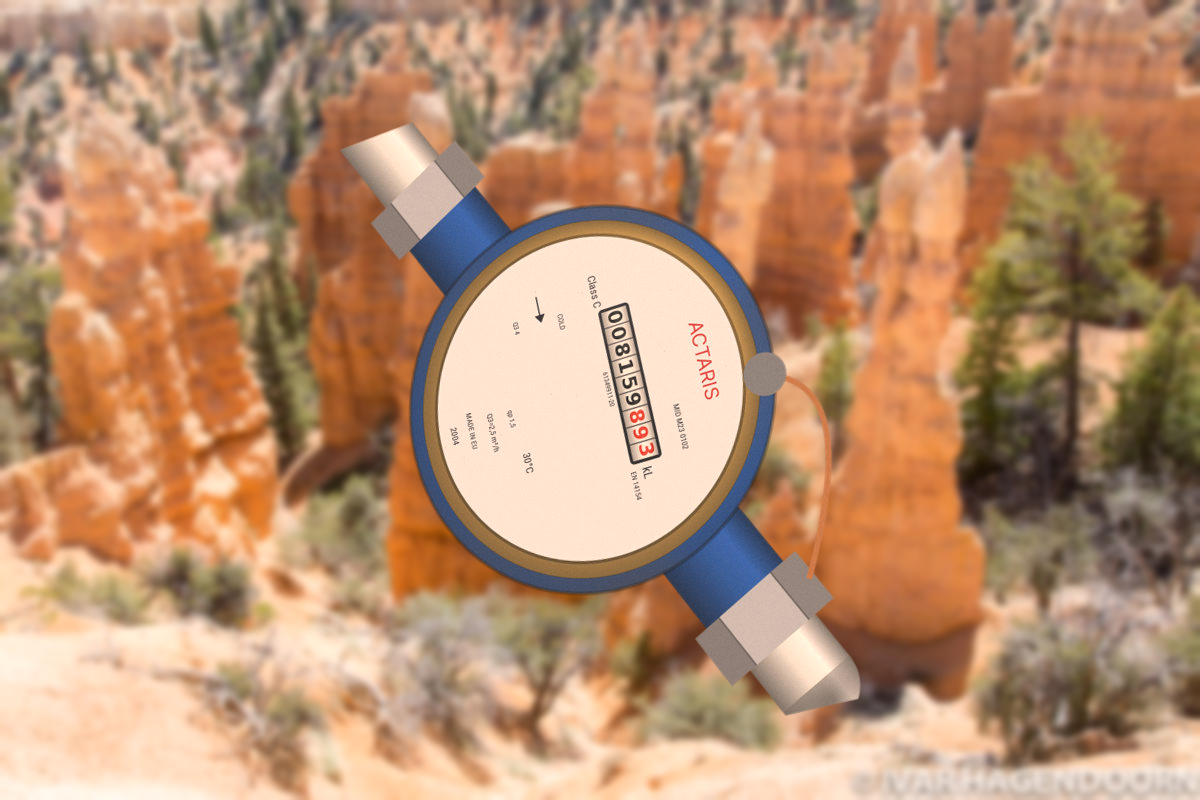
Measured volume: 8159.893 kL
